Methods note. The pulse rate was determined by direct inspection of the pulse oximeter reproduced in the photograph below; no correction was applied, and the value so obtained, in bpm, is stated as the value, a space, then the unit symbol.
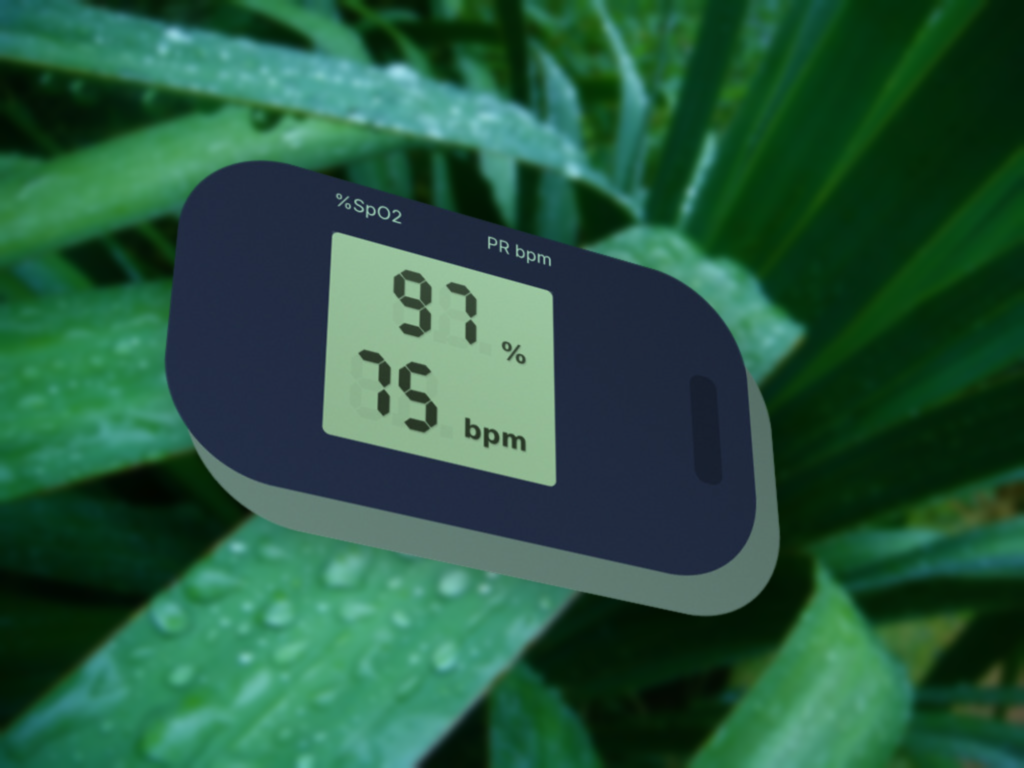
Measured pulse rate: 75 bpm
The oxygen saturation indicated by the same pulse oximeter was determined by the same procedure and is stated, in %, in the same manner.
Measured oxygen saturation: 97 %
